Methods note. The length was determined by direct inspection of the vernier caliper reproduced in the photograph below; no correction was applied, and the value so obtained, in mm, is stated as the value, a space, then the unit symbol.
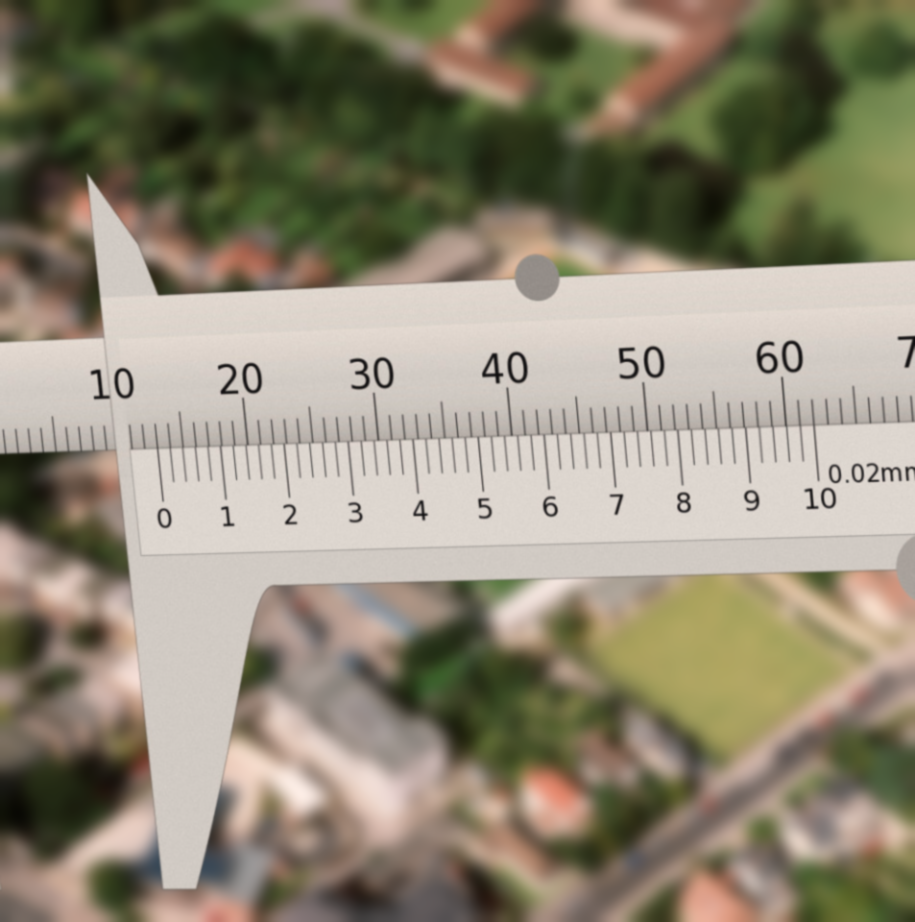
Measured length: 13.0 mm
